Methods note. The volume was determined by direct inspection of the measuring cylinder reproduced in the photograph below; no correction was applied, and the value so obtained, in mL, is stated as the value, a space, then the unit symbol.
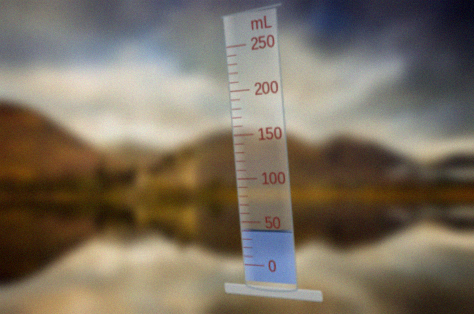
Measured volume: 40 mL
